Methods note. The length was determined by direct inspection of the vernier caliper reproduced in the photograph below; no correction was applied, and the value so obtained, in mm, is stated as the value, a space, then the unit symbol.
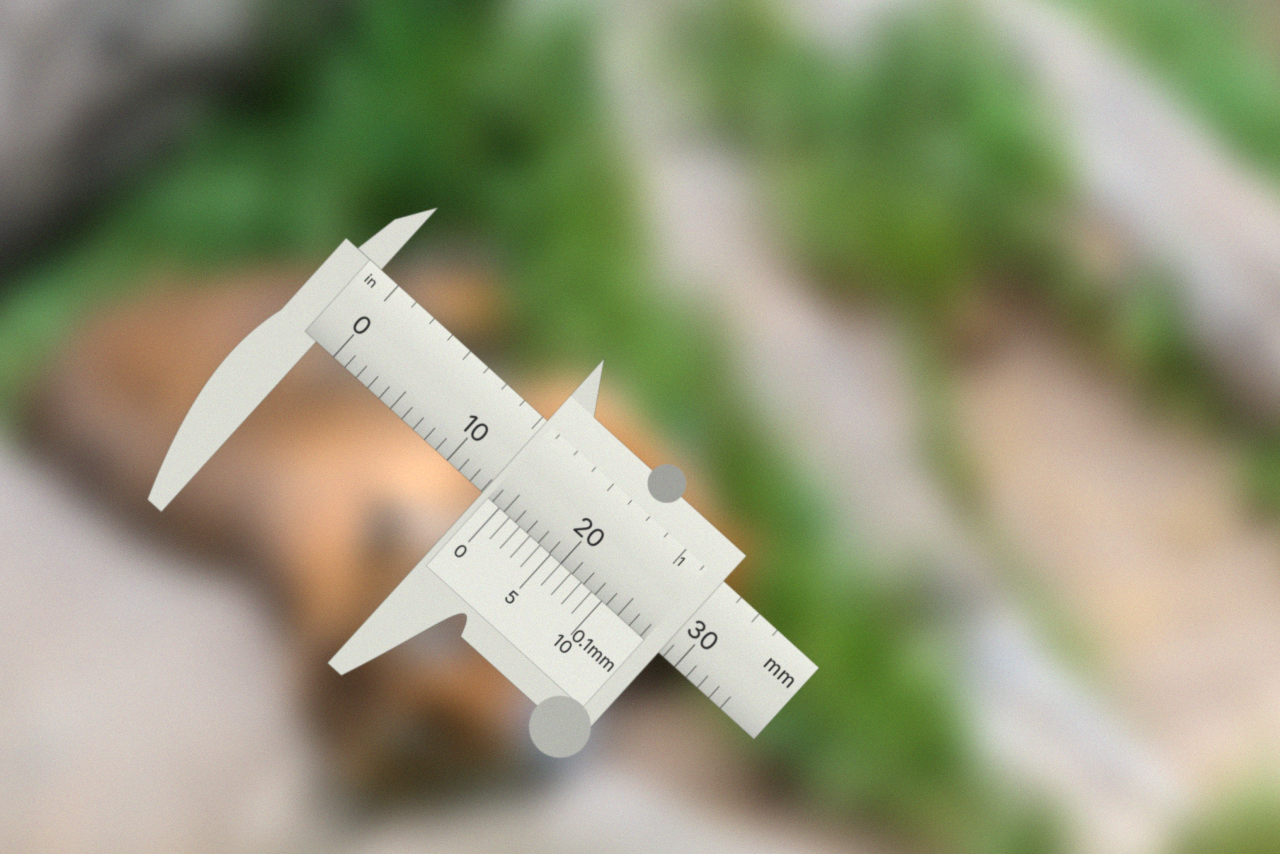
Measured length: 14.6 mm
